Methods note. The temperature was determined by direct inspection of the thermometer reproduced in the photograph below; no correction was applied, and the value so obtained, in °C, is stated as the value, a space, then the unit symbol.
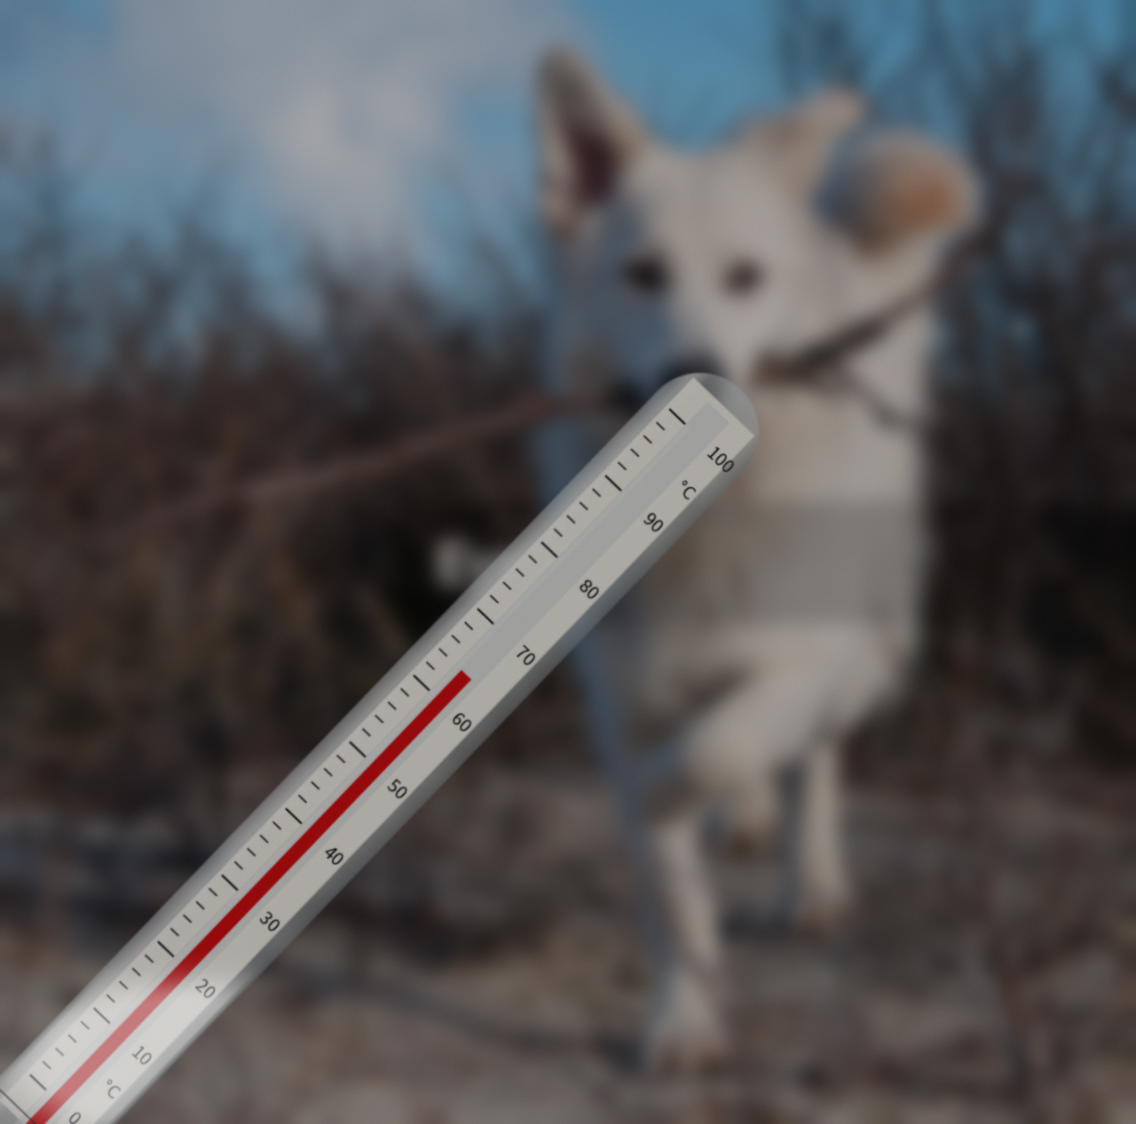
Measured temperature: 64 °C
